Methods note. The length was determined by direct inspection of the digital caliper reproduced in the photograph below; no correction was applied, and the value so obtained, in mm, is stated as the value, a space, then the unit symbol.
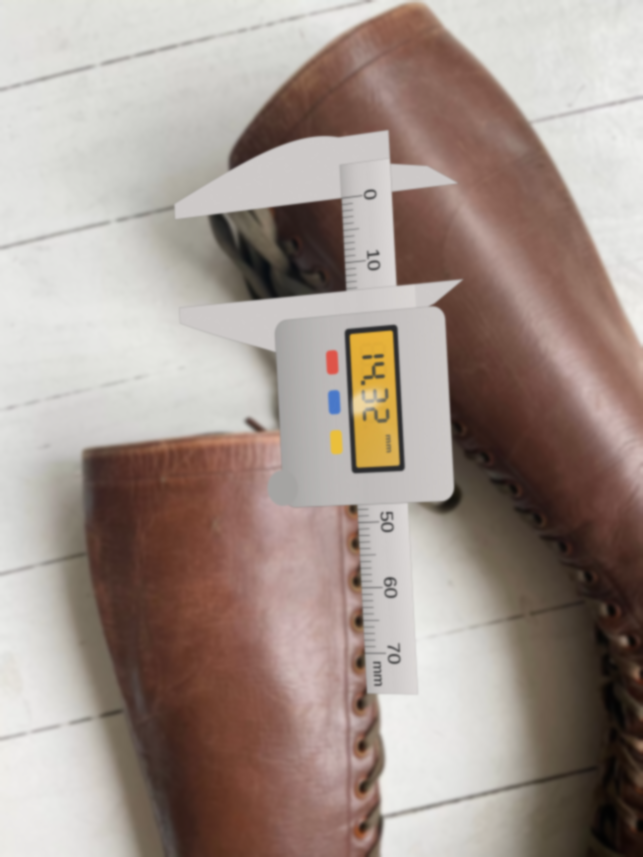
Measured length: 14.32 mm
